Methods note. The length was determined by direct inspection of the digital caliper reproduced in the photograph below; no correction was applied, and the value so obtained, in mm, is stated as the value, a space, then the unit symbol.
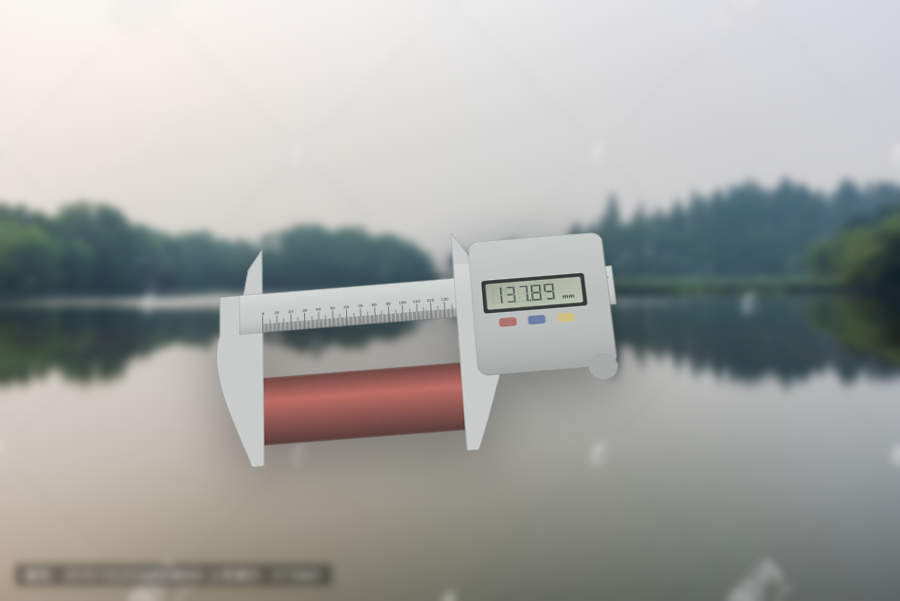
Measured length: 137.89 mm
